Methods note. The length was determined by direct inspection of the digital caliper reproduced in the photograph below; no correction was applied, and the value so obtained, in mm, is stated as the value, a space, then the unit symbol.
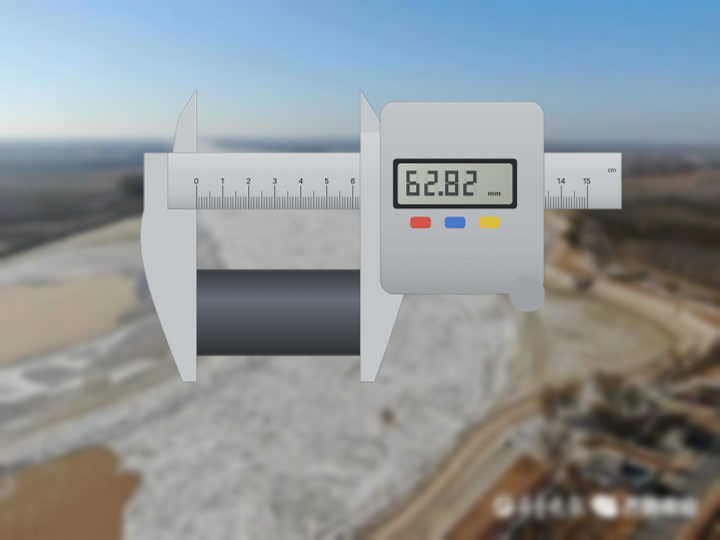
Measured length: 62.82 mm
